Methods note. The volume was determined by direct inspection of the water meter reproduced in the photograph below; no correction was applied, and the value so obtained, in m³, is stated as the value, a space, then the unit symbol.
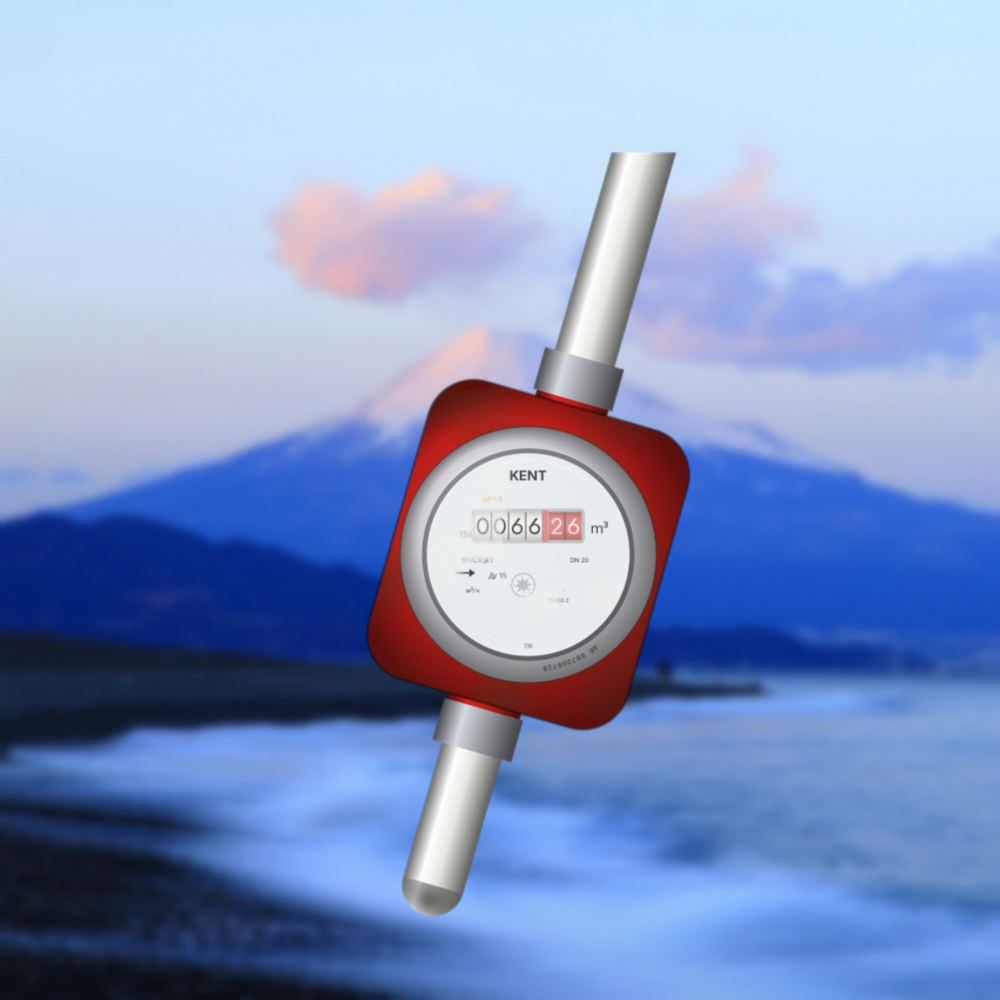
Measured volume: 66.26 m³
